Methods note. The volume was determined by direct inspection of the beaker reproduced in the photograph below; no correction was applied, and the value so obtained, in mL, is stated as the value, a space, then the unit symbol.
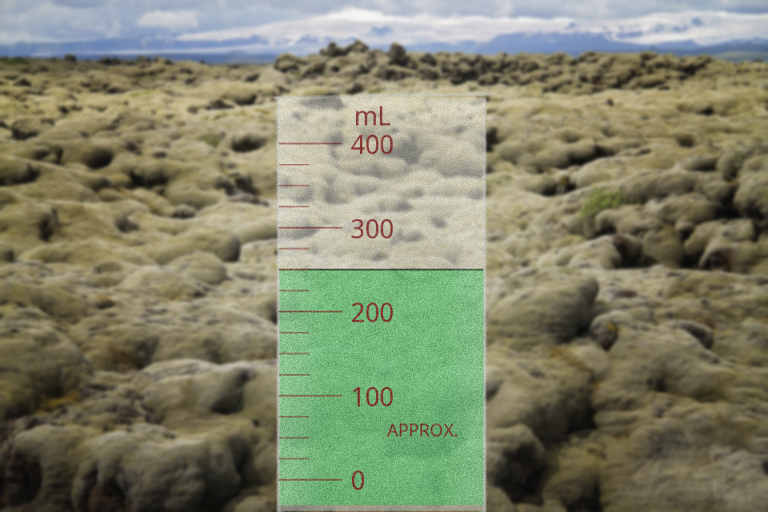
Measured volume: 250 mL
